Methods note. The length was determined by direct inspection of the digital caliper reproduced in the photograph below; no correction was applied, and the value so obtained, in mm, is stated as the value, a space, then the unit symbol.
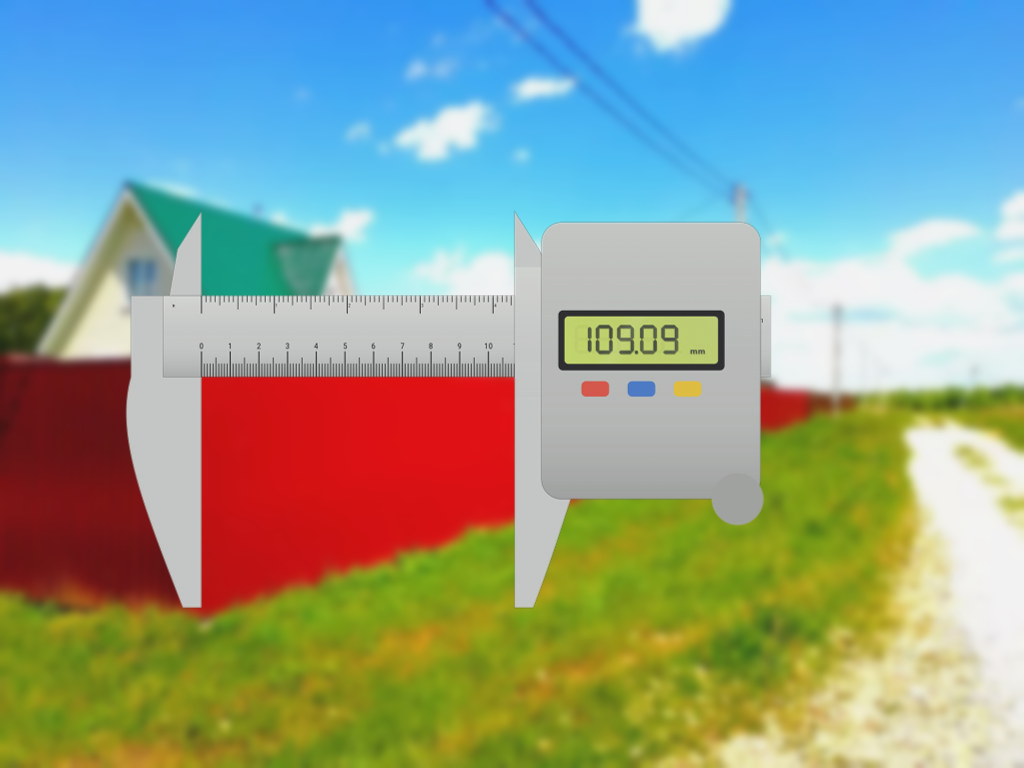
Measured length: 109.09 mm
